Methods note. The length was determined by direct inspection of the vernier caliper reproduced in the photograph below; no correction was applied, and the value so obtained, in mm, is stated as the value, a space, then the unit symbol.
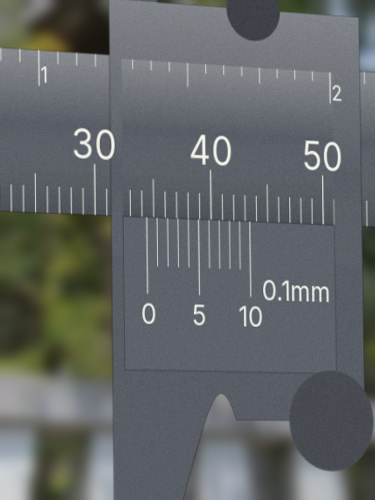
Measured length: 34.4 mm
